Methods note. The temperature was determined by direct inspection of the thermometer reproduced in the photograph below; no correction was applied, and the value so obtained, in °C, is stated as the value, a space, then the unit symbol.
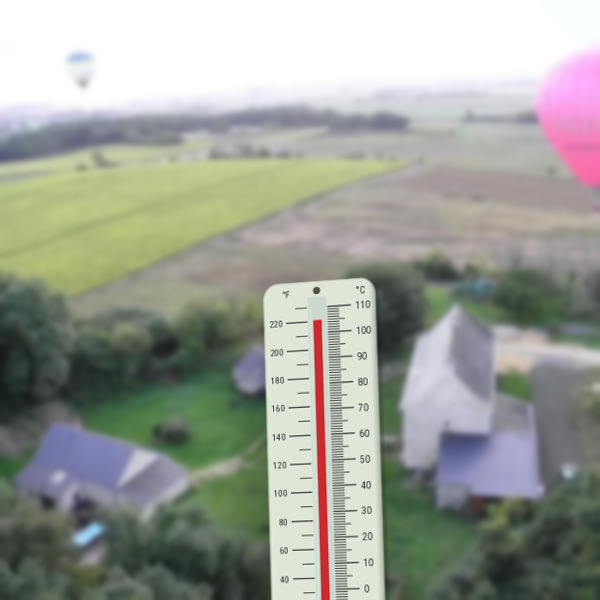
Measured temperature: 105 °C
